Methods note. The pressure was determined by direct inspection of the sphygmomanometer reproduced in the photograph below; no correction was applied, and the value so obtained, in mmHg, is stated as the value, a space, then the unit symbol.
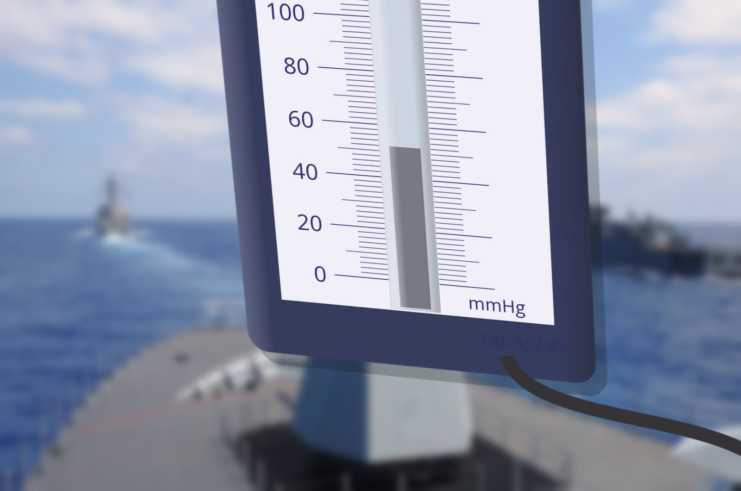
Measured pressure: 52 mmHg
